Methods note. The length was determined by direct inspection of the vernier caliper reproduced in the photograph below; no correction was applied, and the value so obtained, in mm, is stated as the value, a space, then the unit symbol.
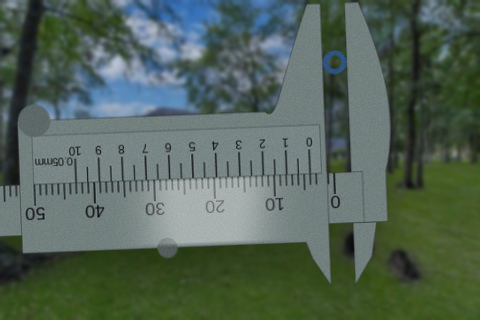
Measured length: 4.0 mm
